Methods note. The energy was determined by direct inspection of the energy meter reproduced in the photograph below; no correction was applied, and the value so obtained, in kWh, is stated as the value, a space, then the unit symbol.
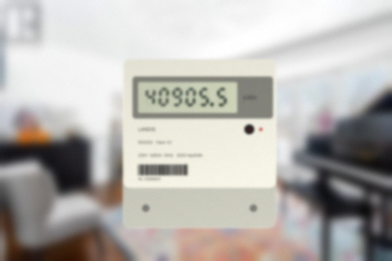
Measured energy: 40905.5 kWh
